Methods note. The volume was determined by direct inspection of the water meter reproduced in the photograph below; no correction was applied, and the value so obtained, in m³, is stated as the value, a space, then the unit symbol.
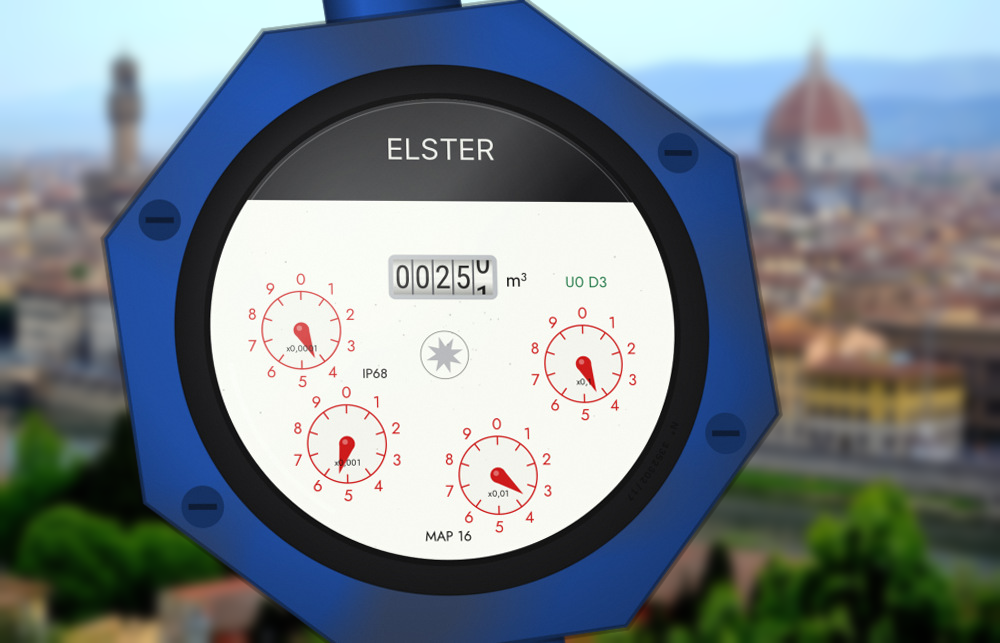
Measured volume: 250.4354 m³
